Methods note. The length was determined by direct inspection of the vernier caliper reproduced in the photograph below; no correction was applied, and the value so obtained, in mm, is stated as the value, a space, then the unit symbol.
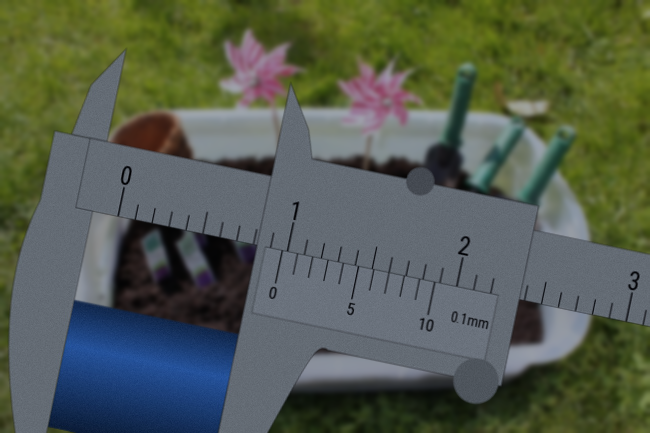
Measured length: 9.7 mm
